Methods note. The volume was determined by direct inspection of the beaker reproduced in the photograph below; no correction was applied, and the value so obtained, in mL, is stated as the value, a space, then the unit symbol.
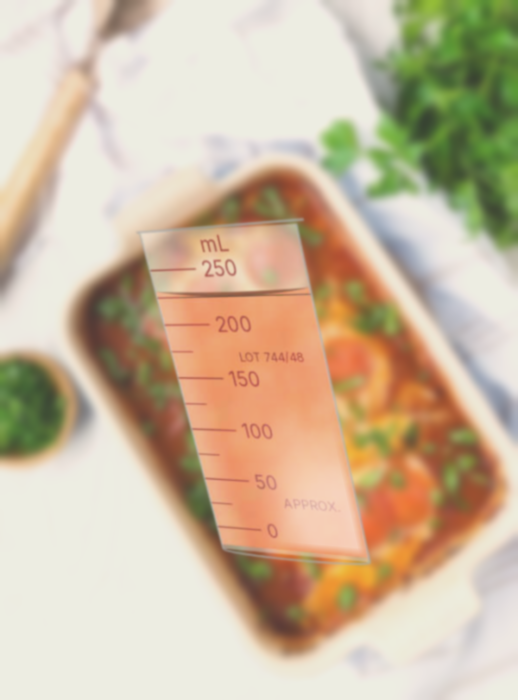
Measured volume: 225 mL
